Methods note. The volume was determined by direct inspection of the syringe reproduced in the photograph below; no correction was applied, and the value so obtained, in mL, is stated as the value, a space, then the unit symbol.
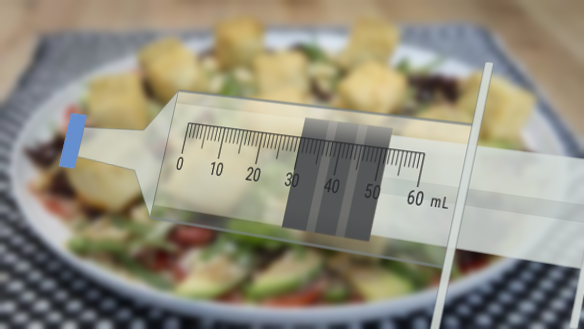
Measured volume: 30 mL
